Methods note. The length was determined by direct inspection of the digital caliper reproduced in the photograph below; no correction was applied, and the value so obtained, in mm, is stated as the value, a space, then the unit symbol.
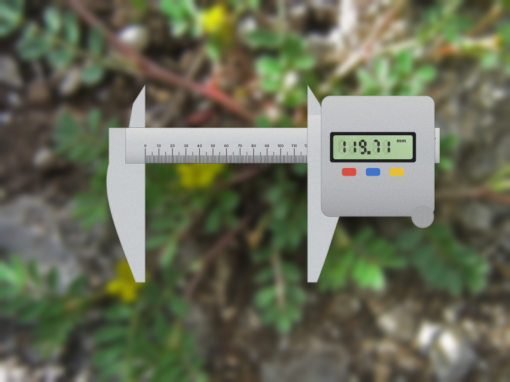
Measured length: 119.71 mm
